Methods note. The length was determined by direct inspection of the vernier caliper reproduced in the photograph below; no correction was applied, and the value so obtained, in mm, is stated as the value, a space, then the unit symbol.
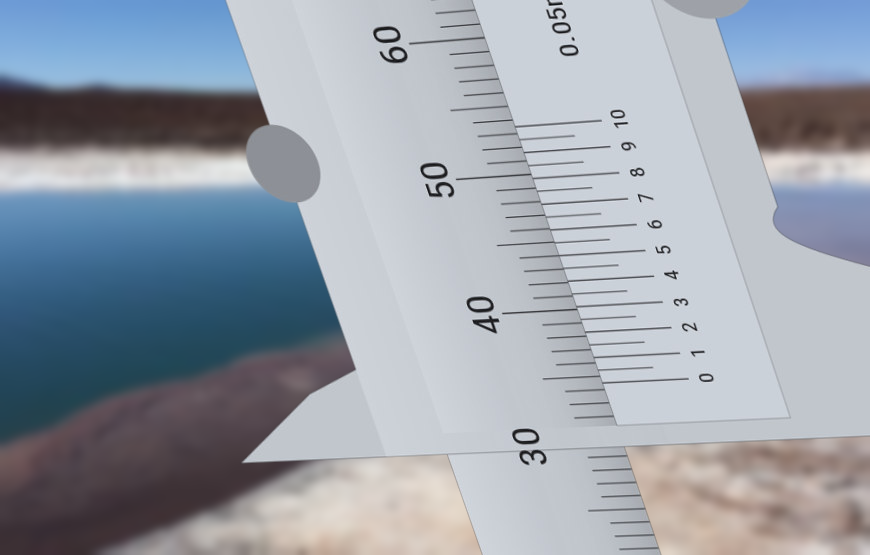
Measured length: 34.5 mm
